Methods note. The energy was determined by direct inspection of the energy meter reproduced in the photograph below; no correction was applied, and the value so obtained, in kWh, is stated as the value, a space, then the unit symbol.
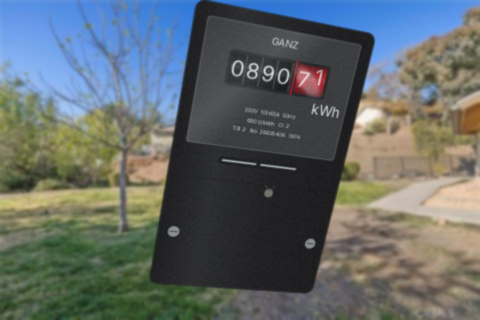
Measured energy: 890.71 kWh
